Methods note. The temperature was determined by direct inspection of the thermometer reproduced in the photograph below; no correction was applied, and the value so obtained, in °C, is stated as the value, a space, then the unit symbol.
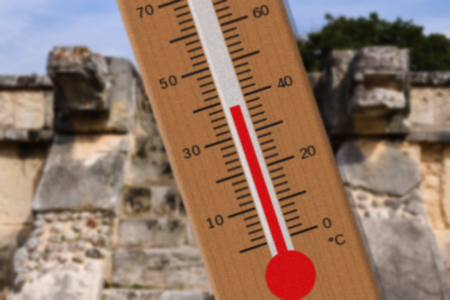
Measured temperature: 38 °C
